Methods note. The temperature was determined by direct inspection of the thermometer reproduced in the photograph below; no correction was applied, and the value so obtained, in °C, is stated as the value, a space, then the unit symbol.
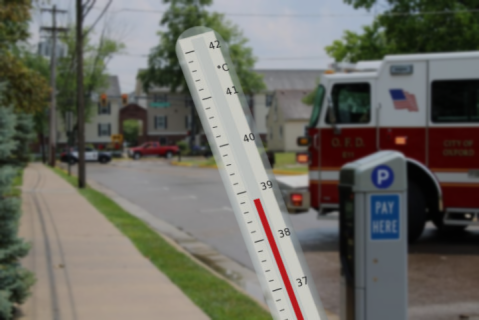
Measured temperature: 38.8 °C
